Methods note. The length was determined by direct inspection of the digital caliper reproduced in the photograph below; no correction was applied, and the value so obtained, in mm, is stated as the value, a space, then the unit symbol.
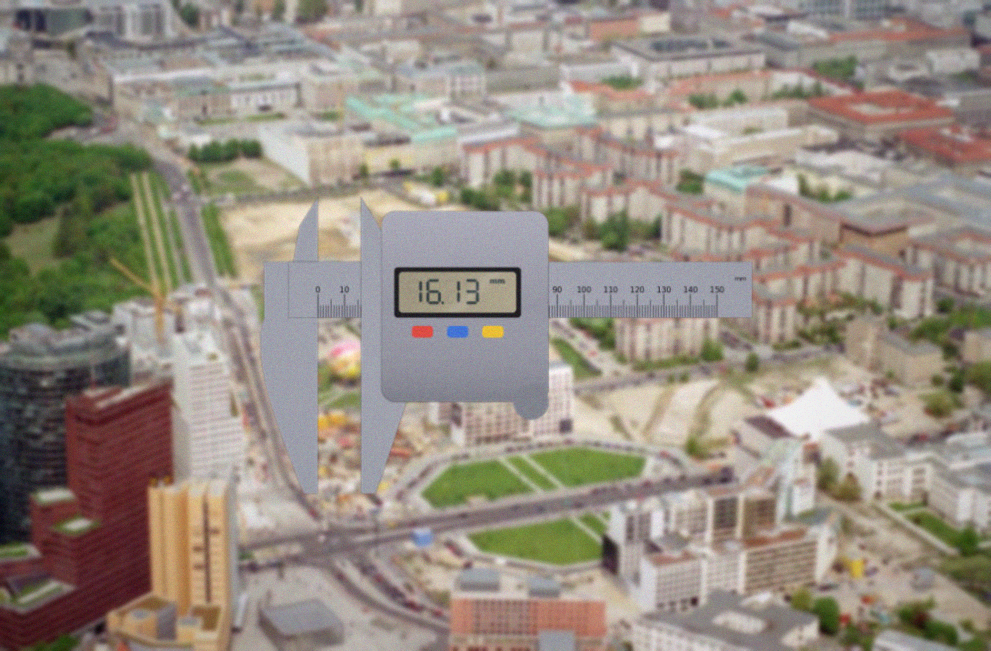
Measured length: 16.13 mm
